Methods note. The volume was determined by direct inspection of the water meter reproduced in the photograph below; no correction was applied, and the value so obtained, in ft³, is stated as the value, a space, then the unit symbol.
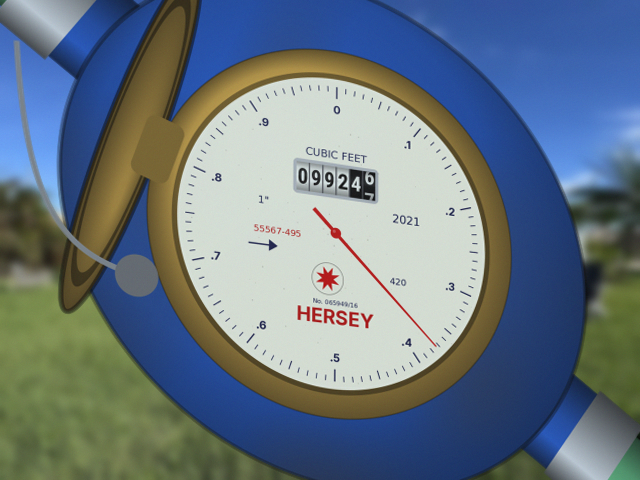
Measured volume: 99246.37 ft³
